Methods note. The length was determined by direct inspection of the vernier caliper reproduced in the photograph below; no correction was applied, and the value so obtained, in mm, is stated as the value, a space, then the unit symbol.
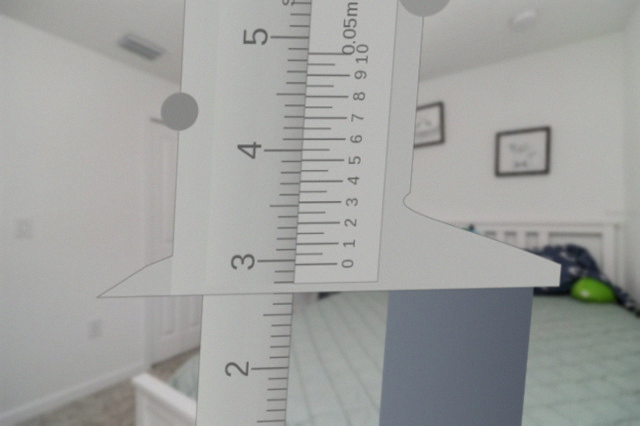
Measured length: 29.6 mm
